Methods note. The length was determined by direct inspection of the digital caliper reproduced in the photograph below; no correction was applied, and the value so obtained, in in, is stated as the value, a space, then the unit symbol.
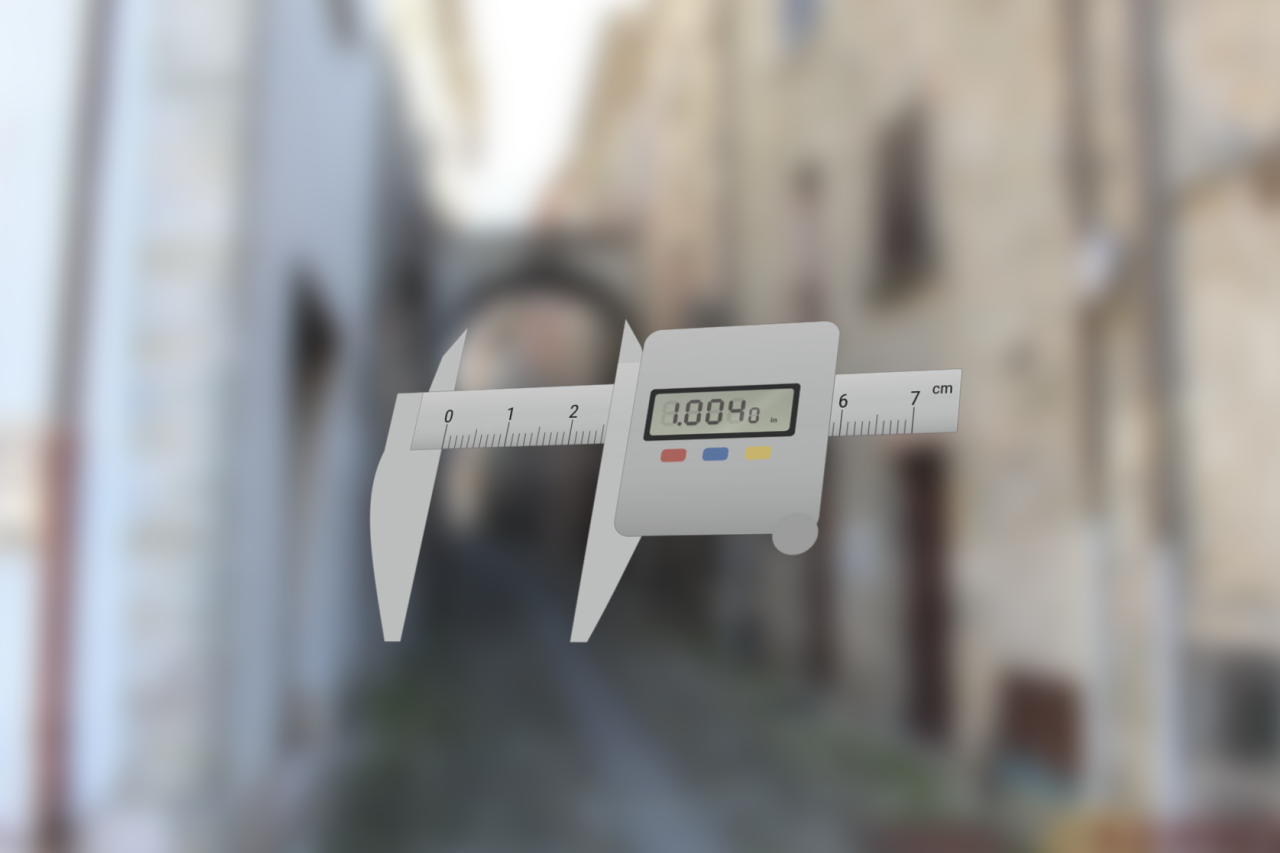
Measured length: 1.0040 in
